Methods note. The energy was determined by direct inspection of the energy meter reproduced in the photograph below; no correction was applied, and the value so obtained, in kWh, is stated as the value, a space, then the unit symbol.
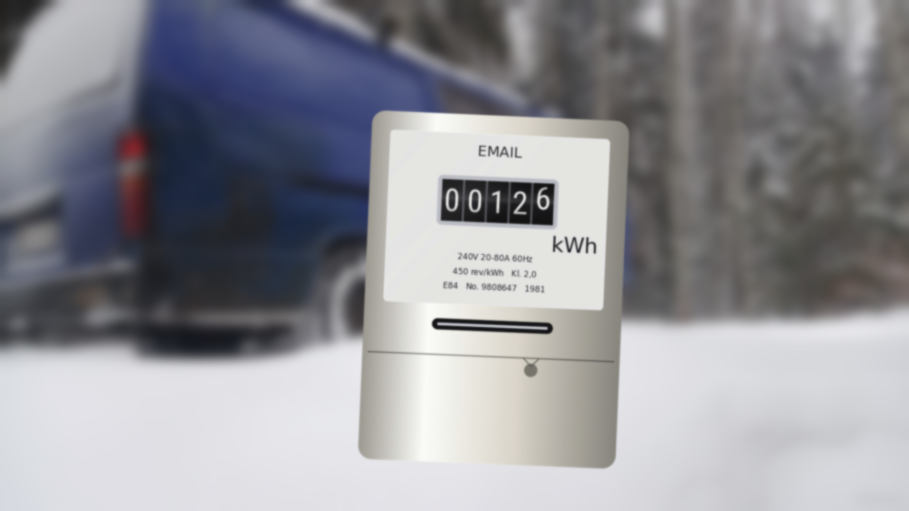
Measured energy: 126 kWh
